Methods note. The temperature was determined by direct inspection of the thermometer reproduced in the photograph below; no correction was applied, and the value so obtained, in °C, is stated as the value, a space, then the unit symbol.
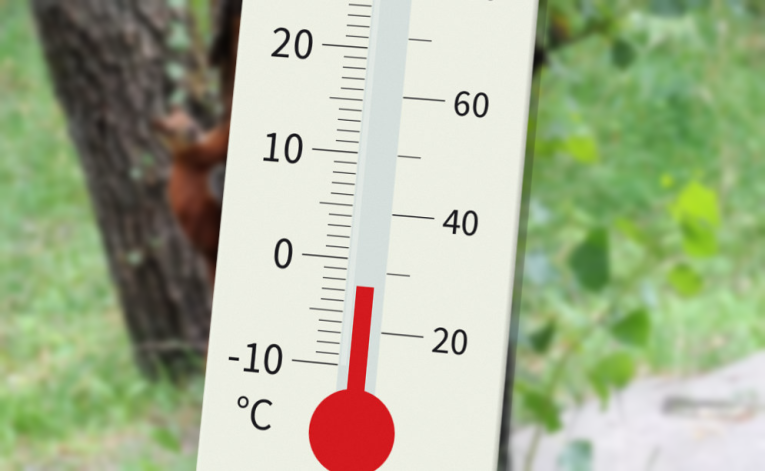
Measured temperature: -2.5 °C
